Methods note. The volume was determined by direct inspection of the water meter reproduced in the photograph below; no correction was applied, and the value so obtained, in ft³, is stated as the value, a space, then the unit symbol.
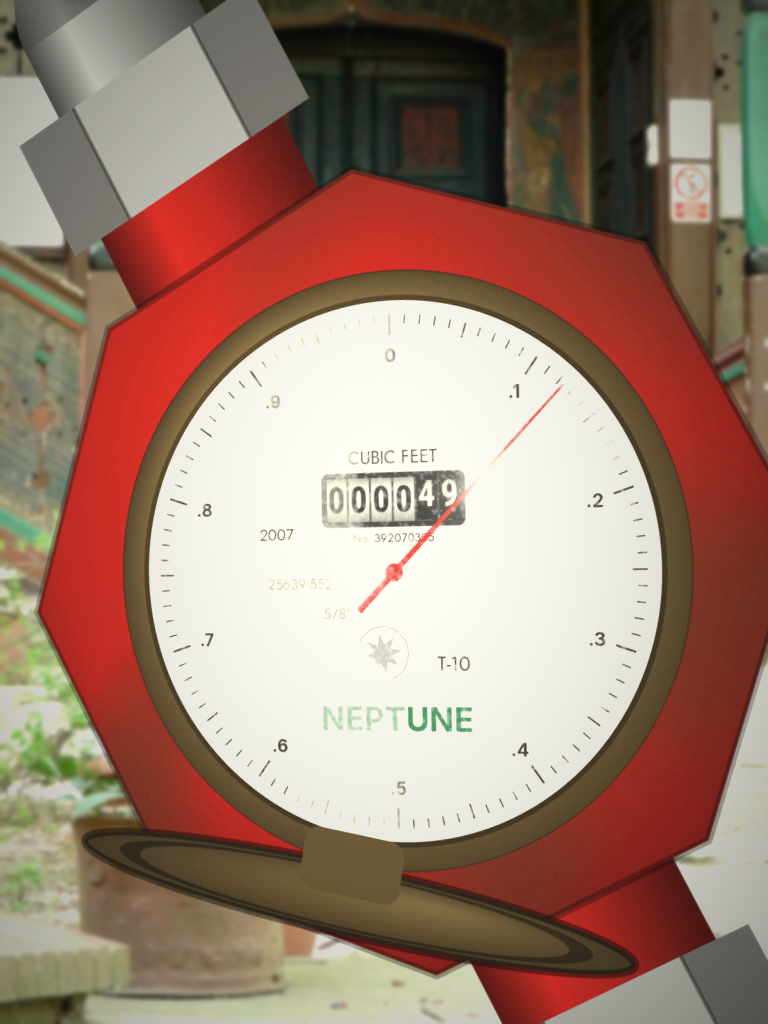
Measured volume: 49.12 ft³
